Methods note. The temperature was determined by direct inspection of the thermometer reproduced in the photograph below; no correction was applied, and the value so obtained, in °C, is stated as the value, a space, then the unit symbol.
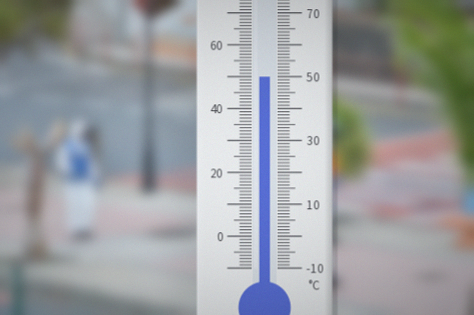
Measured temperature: 50 °C
